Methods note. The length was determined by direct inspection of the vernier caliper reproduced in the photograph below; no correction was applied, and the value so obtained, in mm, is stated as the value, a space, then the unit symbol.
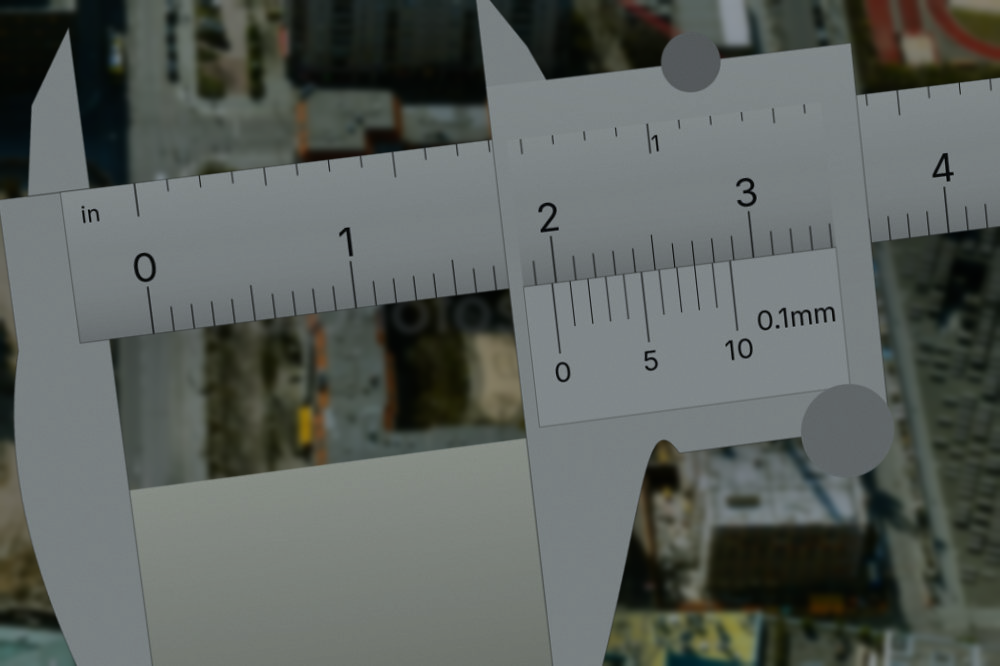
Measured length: 19.8 mm
